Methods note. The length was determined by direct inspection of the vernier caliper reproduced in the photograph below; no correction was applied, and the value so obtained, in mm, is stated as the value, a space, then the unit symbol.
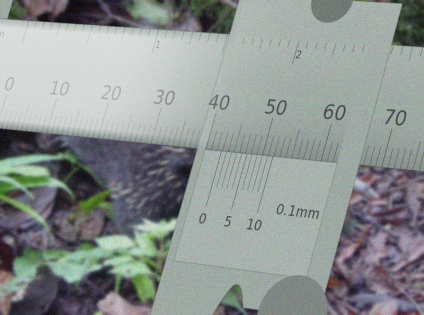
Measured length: 42.8 mm
